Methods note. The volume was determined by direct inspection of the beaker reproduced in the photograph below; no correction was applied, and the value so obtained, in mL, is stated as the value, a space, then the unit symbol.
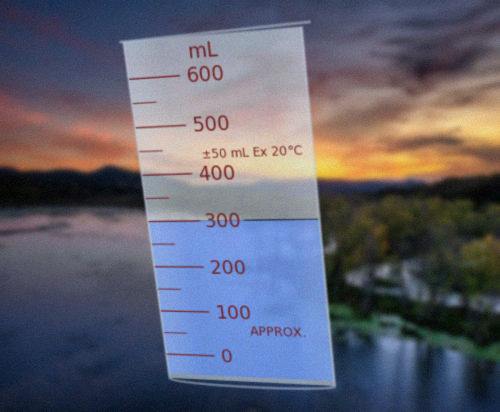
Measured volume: 300 mL
